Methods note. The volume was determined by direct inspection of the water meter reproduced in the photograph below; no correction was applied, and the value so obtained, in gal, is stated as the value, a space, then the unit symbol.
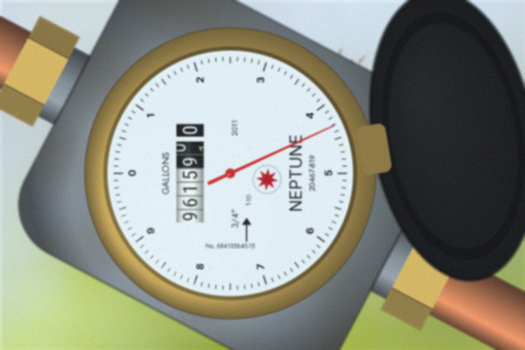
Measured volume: 9615904.3 gal
